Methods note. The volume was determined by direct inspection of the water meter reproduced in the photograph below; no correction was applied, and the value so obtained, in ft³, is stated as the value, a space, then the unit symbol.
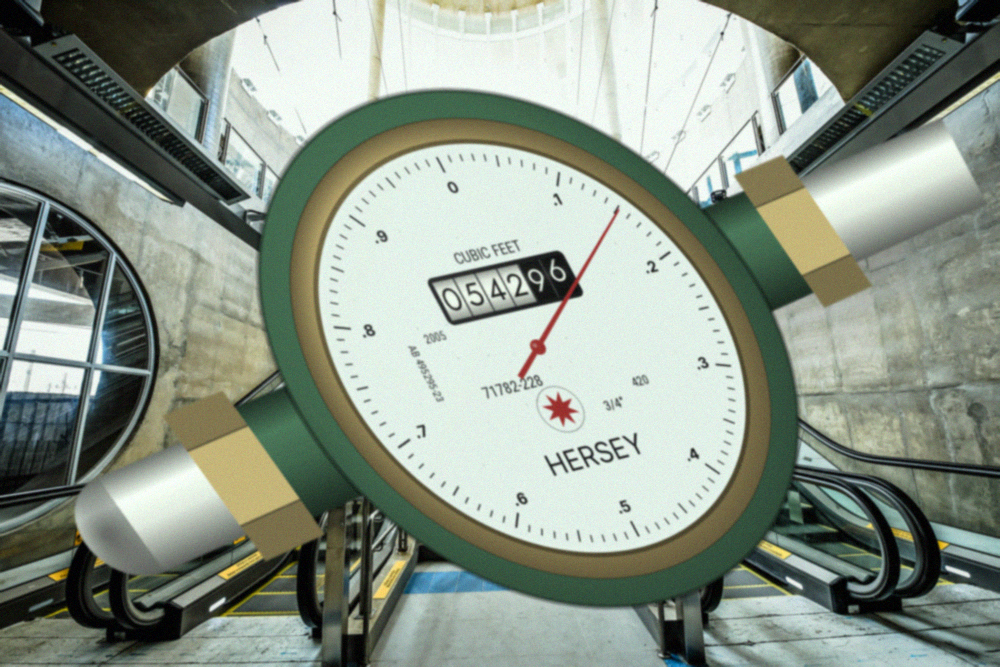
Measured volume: 54296.15 ft³
